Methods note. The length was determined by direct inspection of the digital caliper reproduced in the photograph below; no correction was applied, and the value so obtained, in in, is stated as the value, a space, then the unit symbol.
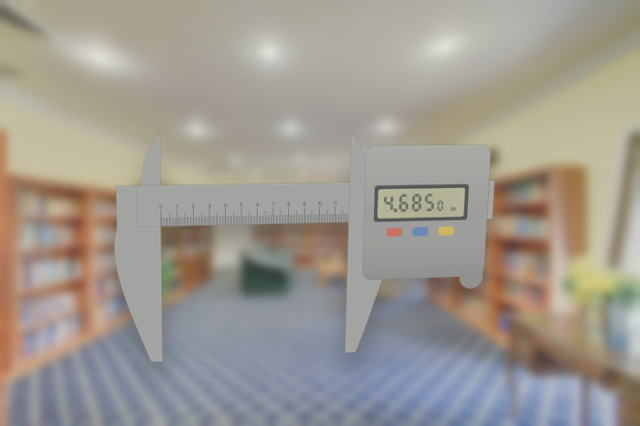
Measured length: 4.6850 in
